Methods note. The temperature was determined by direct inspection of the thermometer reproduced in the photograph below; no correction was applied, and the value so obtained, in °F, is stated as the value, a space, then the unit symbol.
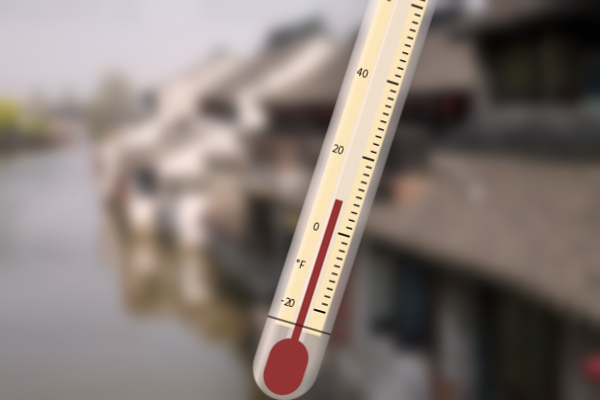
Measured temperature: 8 °F
